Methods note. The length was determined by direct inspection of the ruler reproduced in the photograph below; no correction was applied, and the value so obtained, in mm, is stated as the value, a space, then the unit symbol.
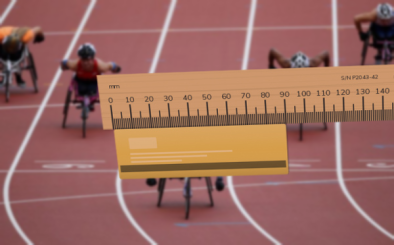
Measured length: 90 mm
